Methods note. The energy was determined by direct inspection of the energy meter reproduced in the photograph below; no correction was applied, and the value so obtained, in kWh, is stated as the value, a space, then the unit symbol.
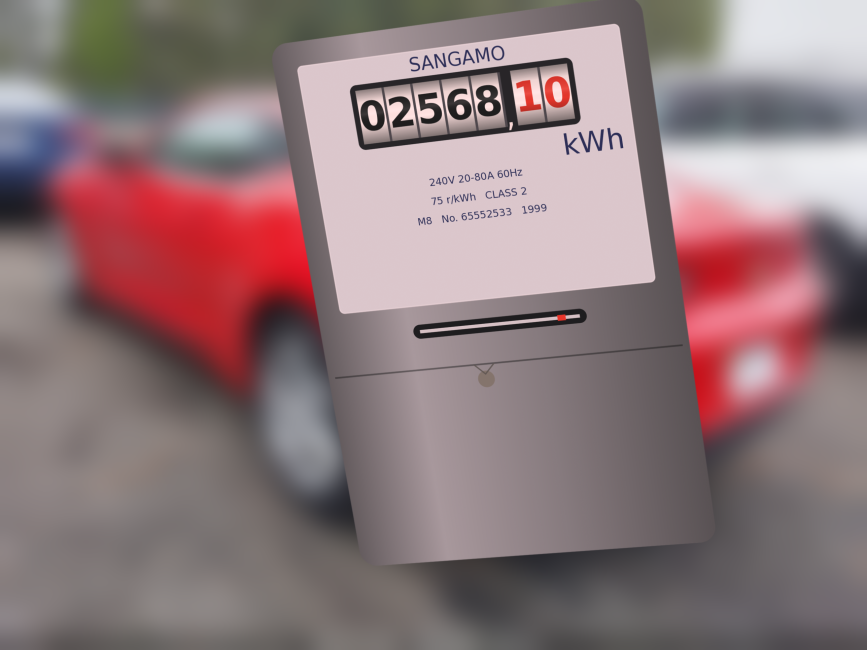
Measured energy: 2568.10 kWh
